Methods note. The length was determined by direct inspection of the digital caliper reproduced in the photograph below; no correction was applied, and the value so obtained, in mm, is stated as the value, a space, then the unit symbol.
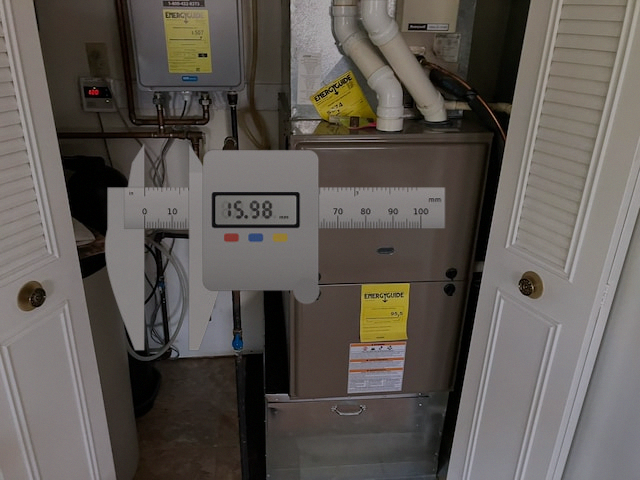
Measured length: 15.98 mm
